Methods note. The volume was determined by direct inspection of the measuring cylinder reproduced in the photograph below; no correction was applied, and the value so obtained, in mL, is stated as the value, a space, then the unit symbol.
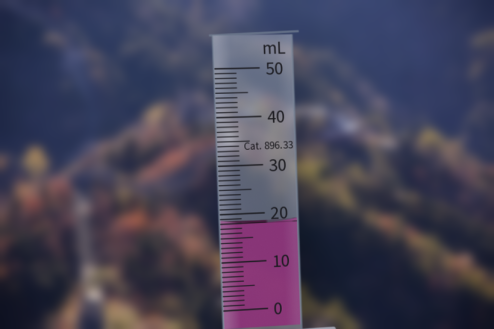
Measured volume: 18 mL
